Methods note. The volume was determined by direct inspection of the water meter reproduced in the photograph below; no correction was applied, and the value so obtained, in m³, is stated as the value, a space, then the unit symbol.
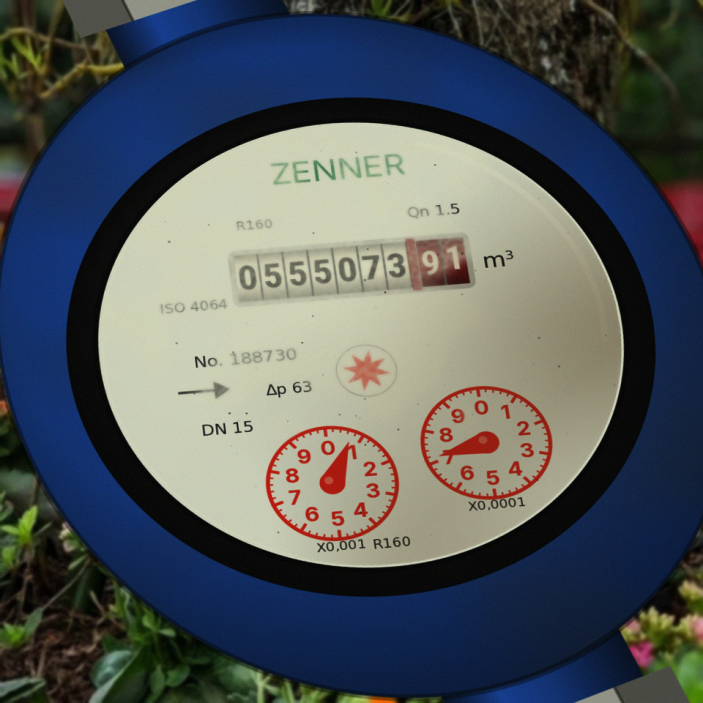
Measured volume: 555073.9107 m³
